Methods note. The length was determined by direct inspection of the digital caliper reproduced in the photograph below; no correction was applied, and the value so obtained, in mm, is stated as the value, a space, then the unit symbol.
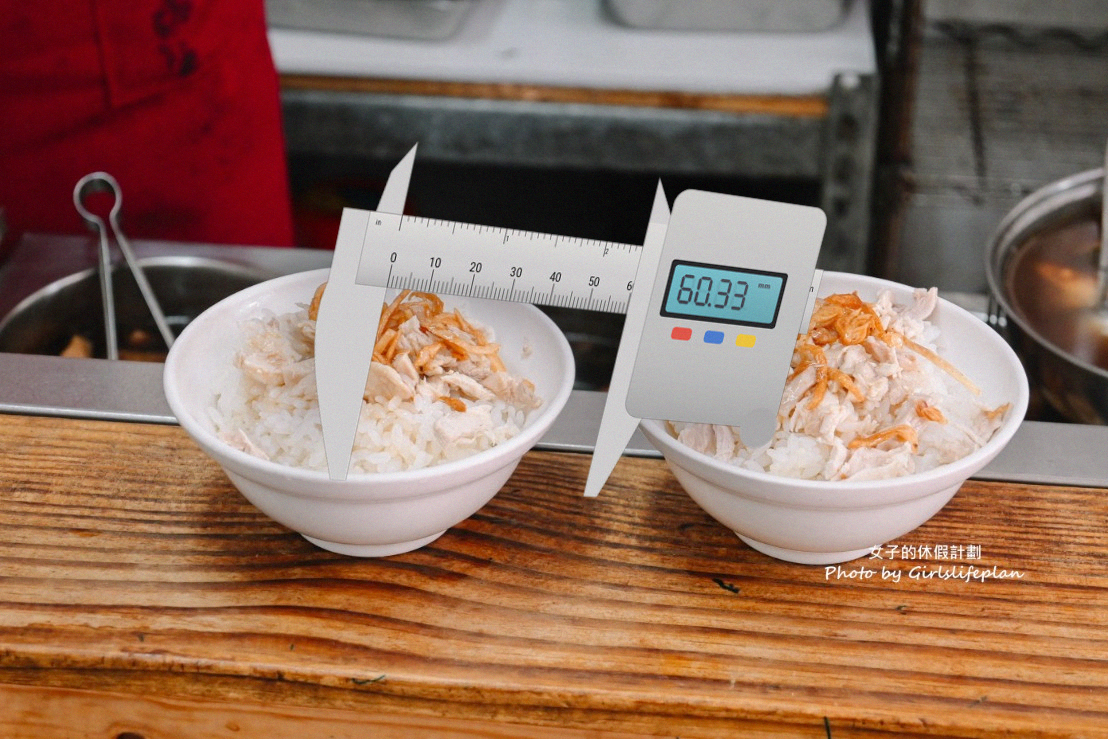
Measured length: 60.33 mm
